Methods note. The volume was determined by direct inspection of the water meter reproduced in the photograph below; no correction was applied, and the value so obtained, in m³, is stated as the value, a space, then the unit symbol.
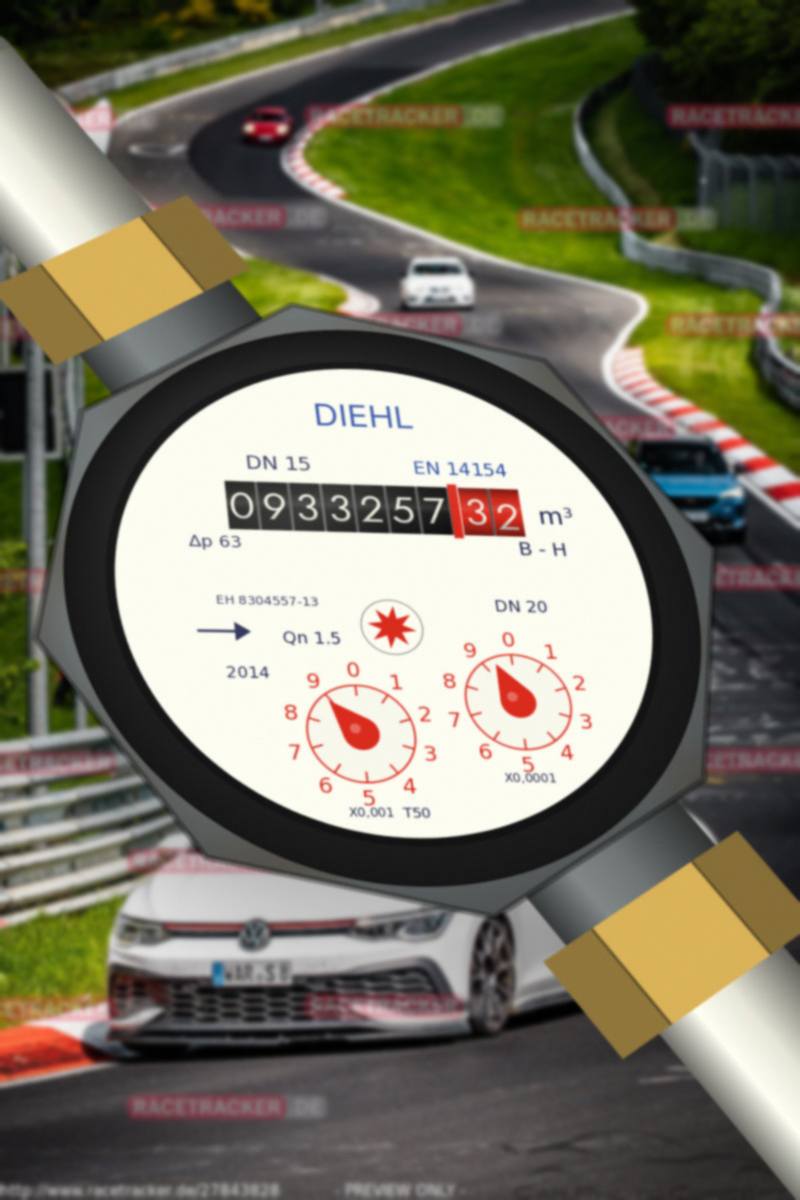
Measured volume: 933257.3189 m³
